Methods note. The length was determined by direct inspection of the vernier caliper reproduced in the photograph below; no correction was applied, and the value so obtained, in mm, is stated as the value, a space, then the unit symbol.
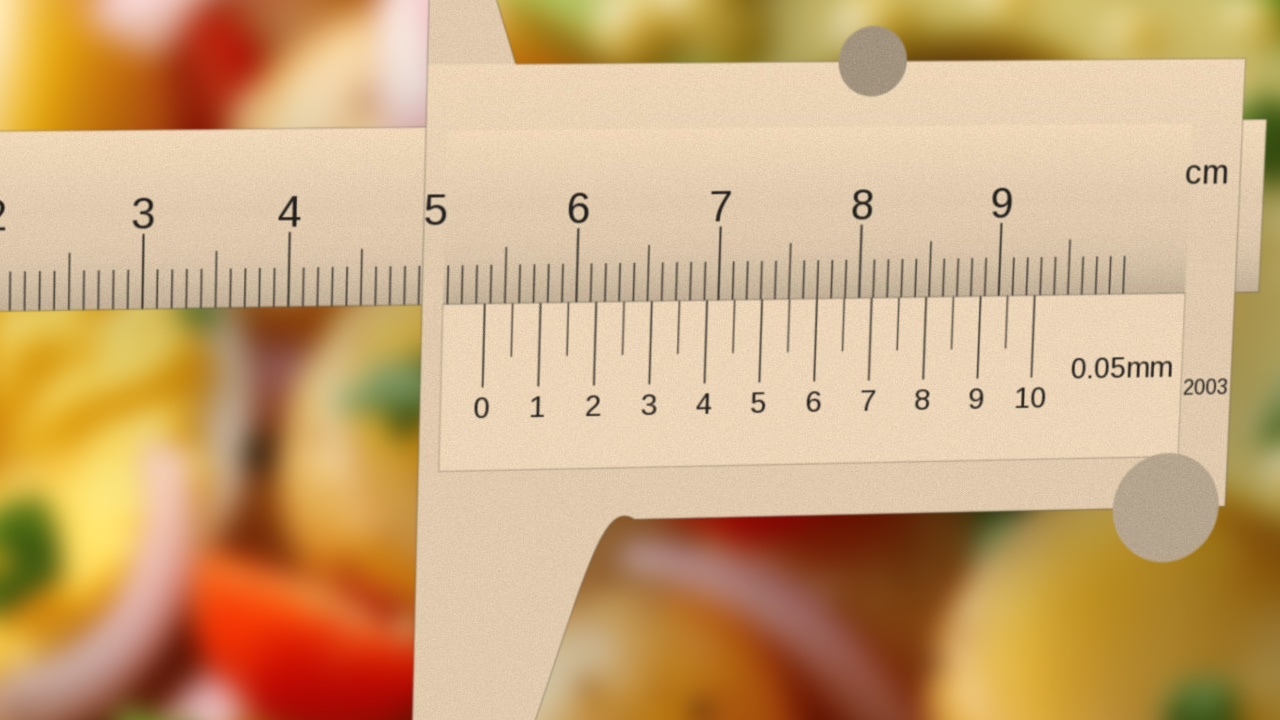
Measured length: 53.6 mm
